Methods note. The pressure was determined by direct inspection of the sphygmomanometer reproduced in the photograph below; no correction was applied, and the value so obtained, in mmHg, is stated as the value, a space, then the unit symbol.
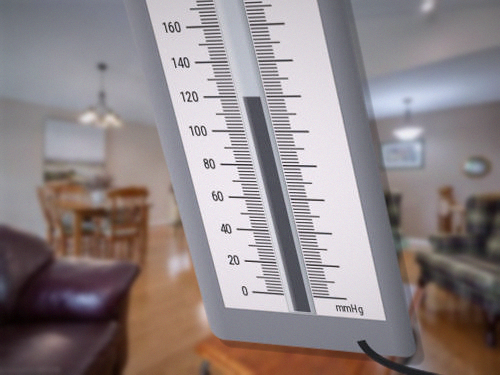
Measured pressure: 120 mmHg
